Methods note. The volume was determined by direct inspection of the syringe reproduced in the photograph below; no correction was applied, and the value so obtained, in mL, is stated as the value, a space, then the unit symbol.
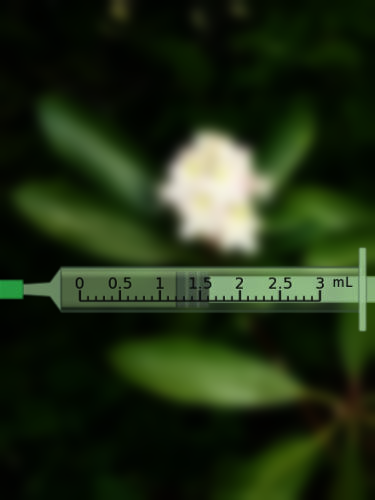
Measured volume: 1.2 mL
